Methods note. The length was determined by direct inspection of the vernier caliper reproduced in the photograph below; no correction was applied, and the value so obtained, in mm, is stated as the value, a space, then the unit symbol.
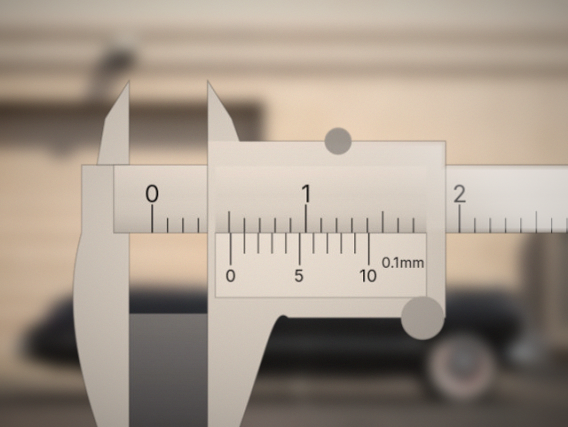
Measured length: 5.1 mm
